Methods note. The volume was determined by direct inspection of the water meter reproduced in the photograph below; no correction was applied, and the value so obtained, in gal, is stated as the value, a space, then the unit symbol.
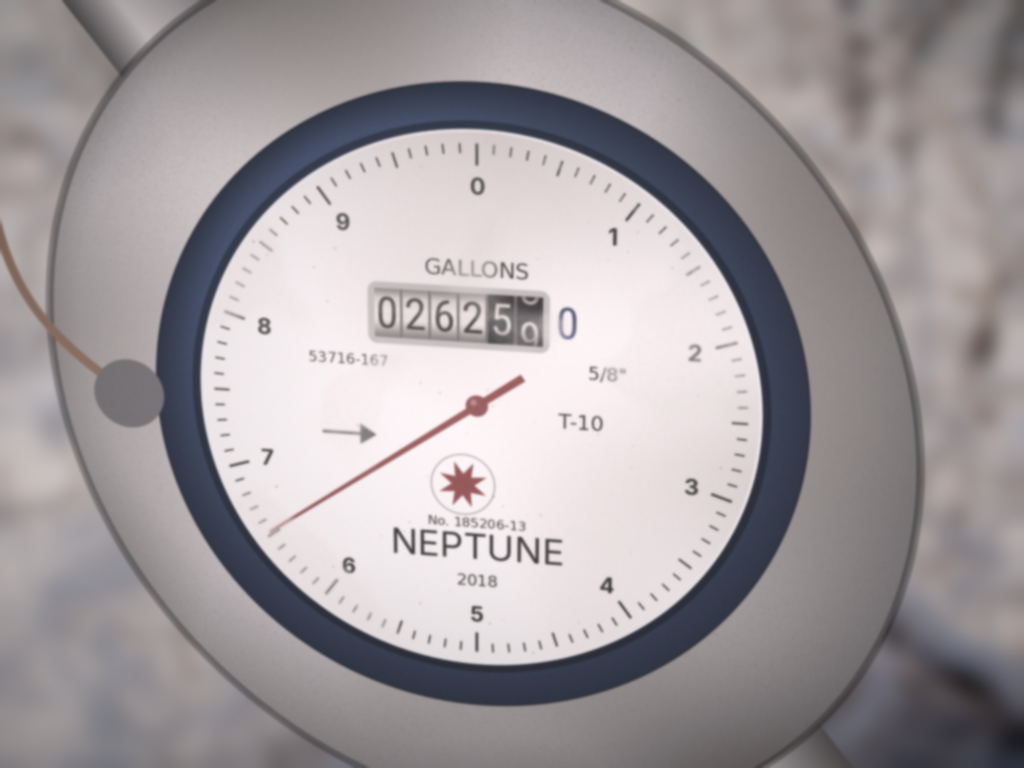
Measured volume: 262586.5 gal
